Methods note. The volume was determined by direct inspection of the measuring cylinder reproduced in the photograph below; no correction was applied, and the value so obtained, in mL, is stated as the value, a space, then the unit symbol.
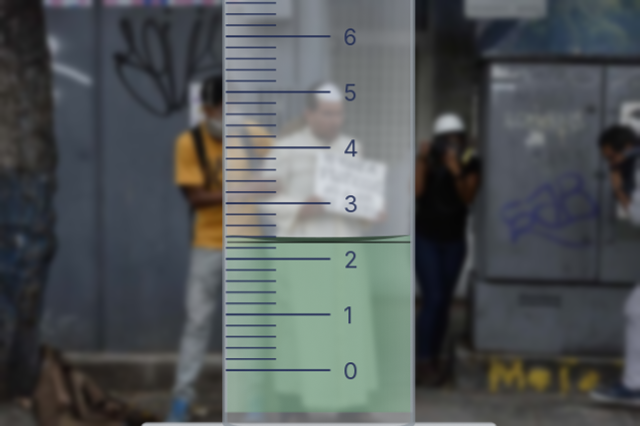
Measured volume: 2.3 mL
